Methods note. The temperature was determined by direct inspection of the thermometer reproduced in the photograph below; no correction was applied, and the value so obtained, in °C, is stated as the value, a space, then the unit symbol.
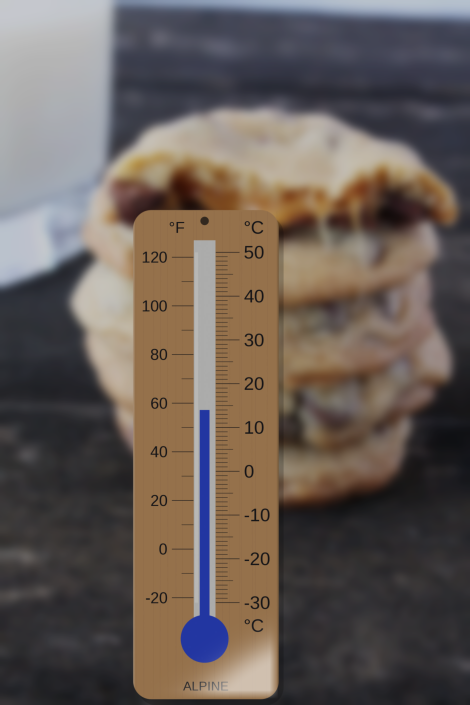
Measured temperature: 14 °C
